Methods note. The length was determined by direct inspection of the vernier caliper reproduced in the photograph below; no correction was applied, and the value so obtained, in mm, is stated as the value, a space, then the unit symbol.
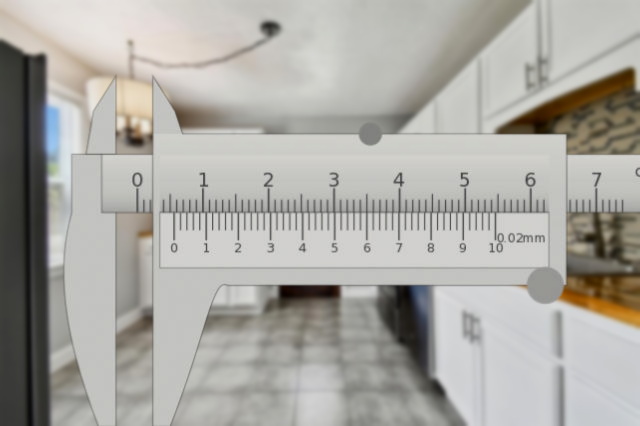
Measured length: 5.6 mm
